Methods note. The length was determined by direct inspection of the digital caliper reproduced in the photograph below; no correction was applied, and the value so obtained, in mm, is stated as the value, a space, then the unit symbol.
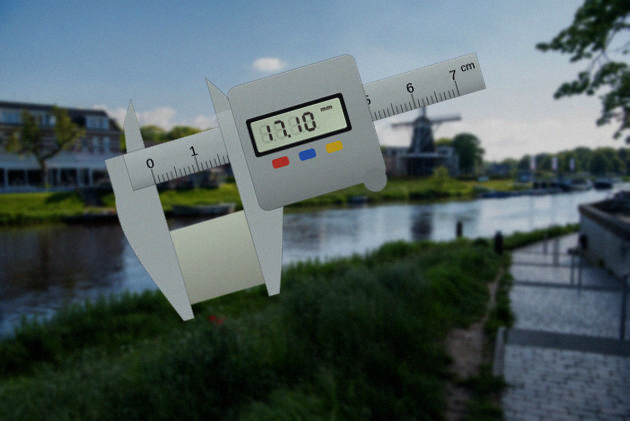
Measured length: 17.10 mm
